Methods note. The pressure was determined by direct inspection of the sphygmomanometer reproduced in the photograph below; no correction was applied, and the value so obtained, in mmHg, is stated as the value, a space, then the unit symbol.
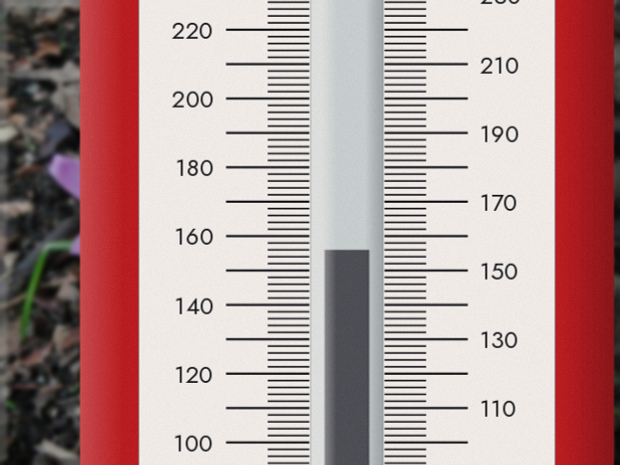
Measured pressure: 156 mmHg
